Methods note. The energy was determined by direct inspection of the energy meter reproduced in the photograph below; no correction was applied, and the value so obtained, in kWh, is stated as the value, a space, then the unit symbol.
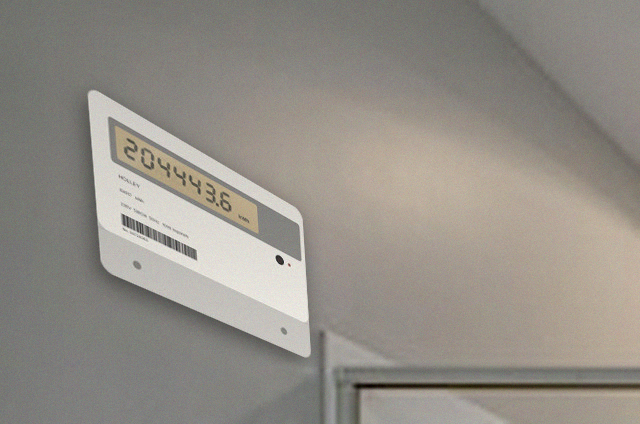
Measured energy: 204443.6 kWh
